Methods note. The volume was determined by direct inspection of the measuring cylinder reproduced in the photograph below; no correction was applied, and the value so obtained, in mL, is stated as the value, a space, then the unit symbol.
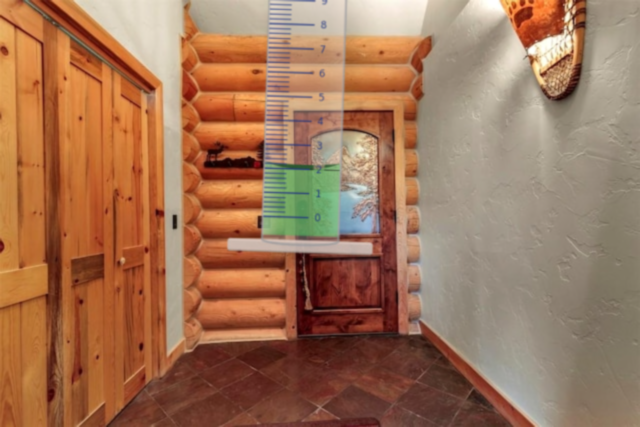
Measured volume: 2 mL
